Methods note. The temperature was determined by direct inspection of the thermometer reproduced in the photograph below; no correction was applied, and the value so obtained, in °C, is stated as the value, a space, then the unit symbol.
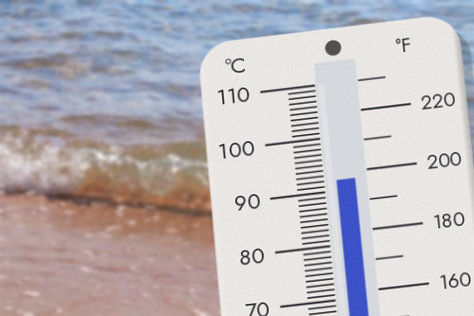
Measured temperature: 92 °C
